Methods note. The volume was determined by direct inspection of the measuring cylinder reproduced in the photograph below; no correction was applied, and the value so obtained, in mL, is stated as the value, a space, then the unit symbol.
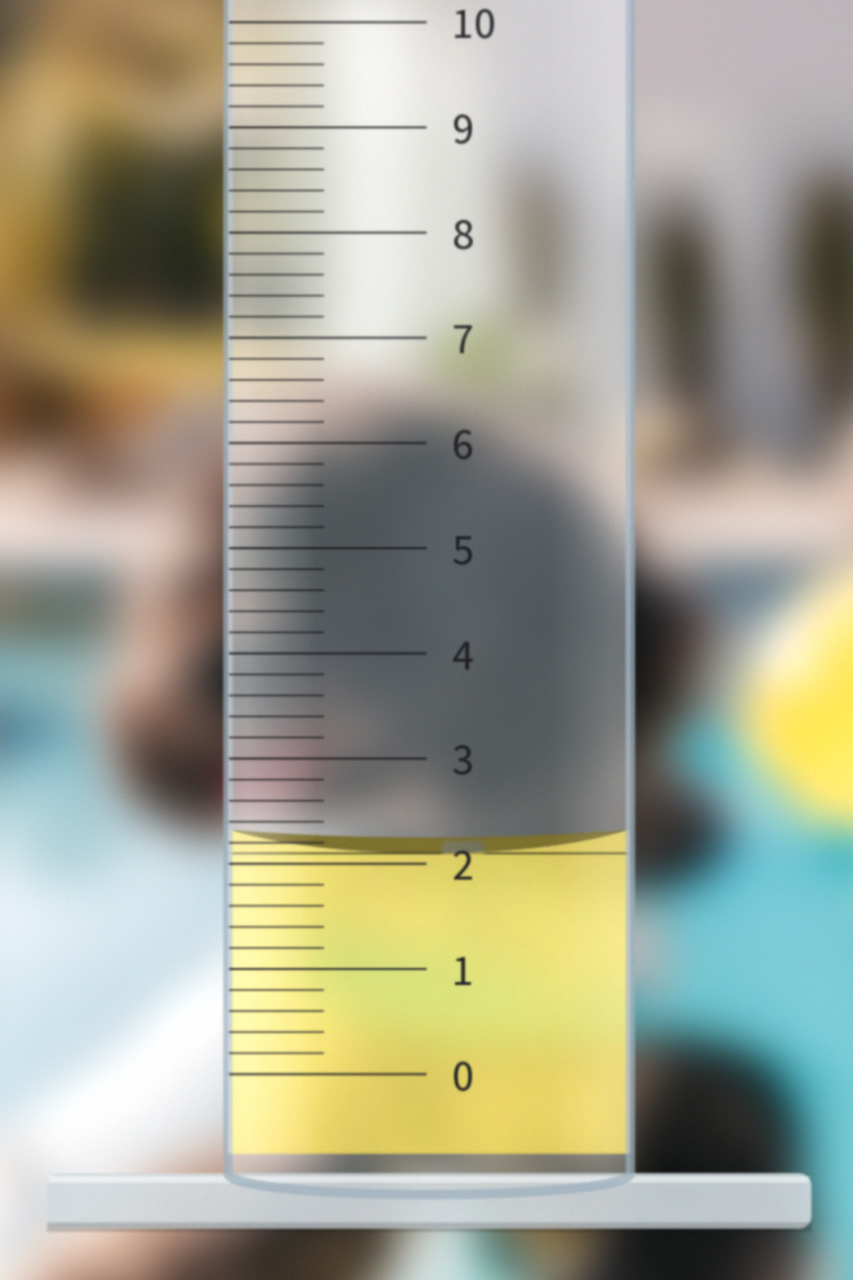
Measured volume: 2.1 mL
